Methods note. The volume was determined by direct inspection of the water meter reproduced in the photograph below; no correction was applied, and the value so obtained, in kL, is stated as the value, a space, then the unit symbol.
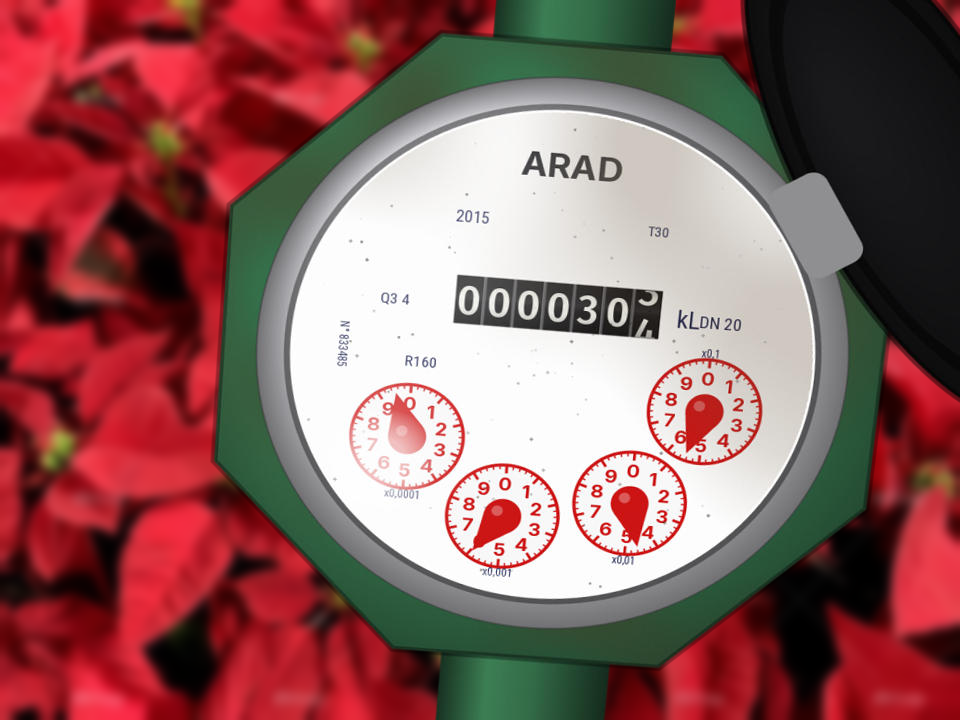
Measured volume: 303.5459 kL
